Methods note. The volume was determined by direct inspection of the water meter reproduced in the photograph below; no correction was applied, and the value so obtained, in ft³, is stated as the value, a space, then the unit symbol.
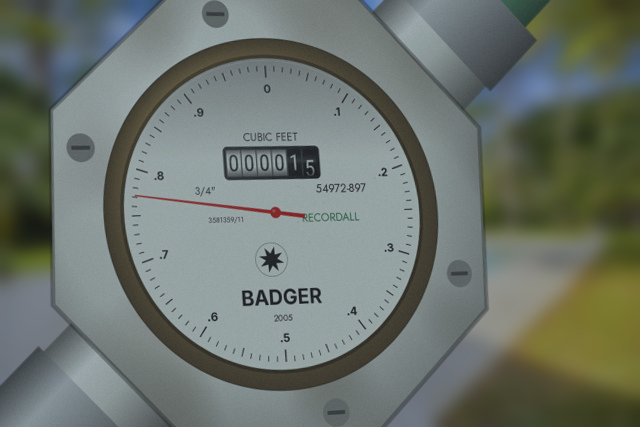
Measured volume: 14.77 ft³
